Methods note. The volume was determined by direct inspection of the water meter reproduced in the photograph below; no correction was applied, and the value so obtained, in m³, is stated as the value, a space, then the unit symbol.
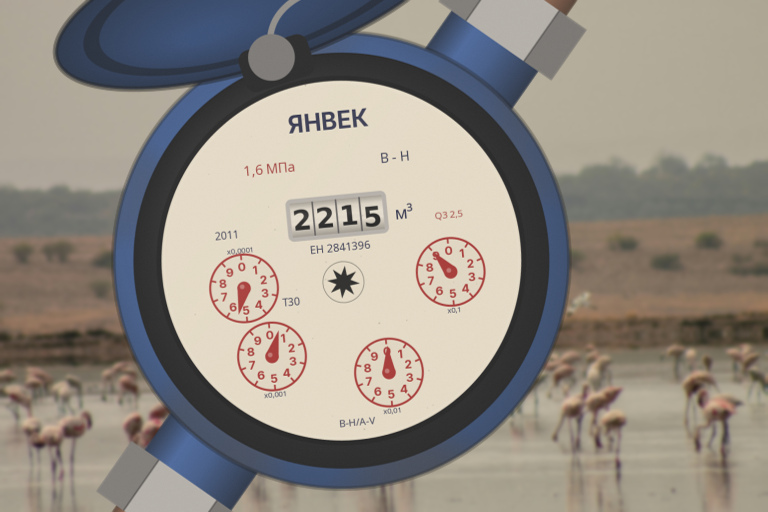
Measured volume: 2214.9005 m³
